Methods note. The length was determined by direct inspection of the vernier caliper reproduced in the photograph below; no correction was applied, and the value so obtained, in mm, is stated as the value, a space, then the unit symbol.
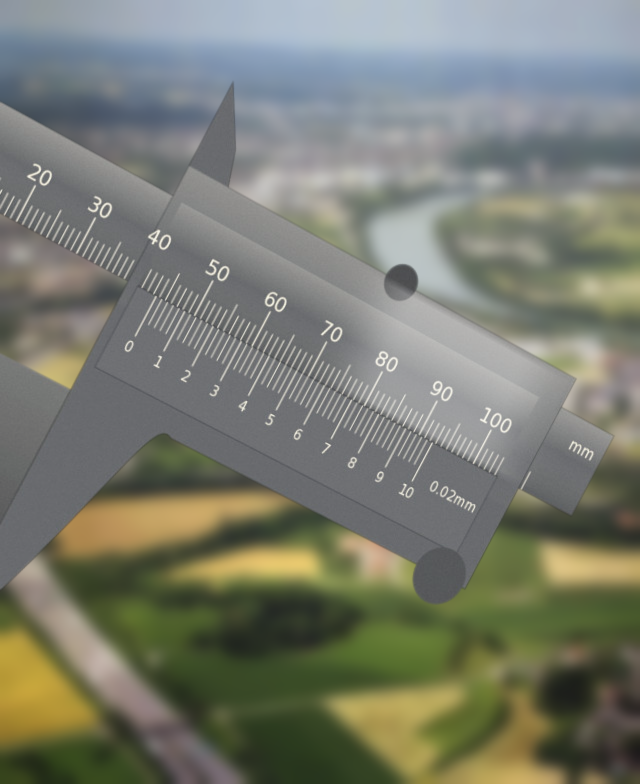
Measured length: 43.5 mm
